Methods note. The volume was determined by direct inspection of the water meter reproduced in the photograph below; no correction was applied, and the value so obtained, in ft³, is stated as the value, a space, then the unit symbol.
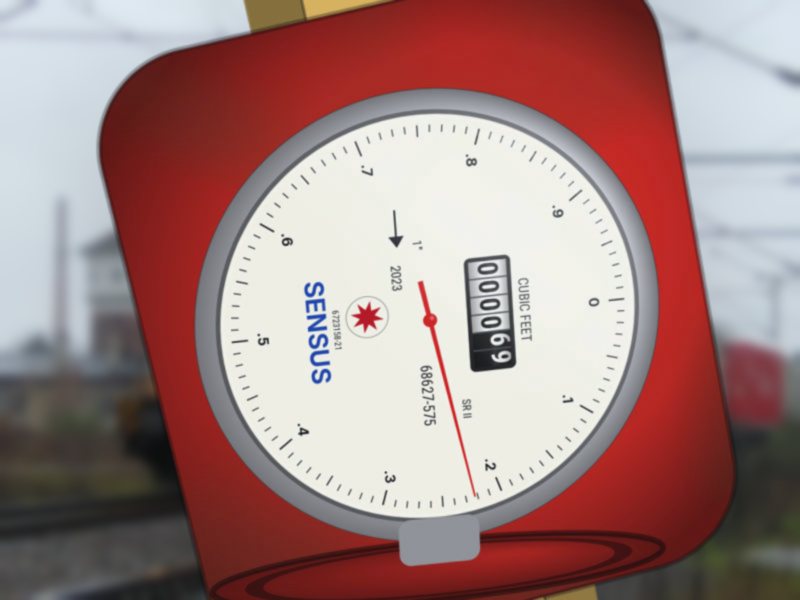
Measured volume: 69.22 ft³
